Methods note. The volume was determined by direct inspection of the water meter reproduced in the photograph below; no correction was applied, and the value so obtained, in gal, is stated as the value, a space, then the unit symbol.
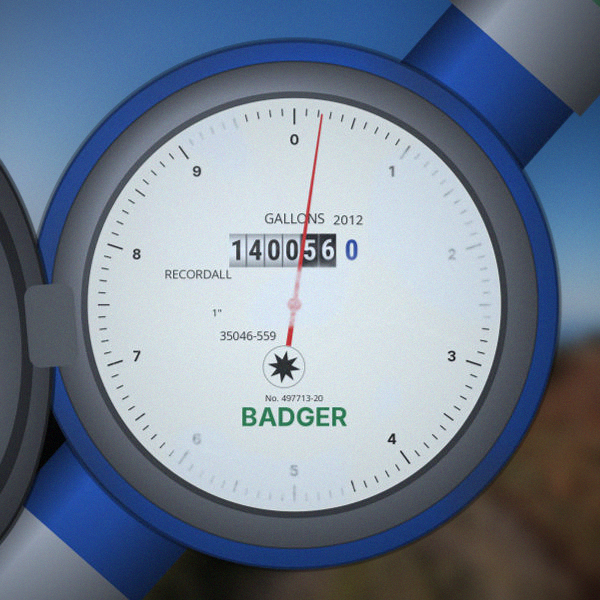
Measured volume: 1400560.2 gal
